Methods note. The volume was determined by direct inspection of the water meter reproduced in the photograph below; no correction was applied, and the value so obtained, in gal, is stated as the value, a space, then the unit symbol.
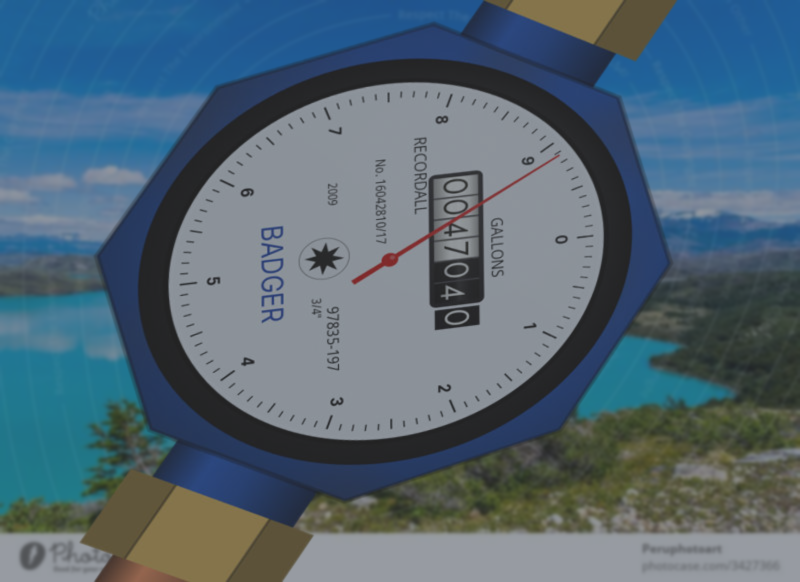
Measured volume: 47039.1 gal
